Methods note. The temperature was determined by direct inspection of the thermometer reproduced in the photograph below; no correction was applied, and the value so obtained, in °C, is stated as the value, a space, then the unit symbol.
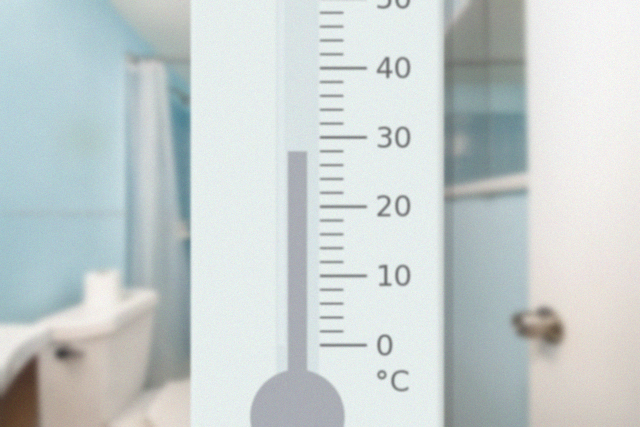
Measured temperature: 28 °C
